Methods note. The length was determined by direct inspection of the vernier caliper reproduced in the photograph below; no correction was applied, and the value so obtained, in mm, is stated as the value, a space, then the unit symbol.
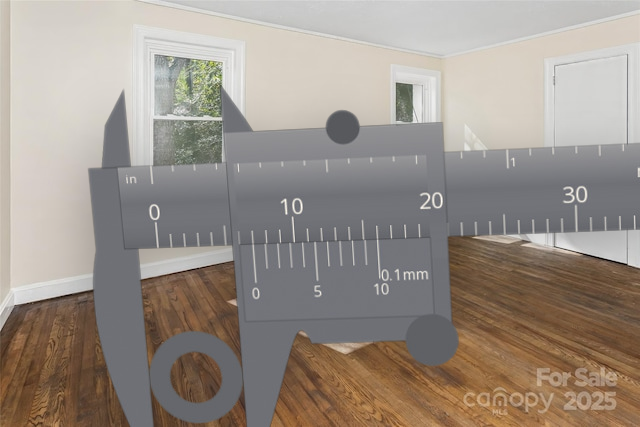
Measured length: 7.0 mm
